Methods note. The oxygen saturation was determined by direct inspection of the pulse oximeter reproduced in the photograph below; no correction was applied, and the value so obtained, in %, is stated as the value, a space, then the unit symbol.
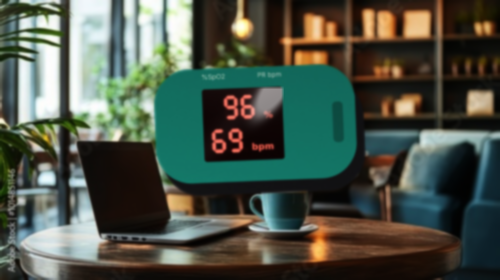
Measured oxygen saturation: 96 %
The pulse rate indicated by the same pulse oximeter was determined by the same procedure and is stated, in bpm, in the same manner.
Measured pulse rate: 69 bpm
